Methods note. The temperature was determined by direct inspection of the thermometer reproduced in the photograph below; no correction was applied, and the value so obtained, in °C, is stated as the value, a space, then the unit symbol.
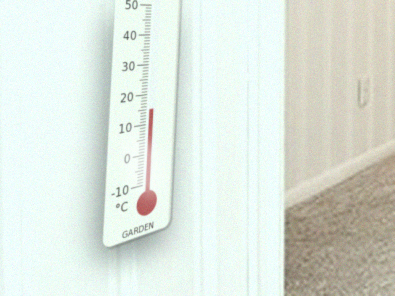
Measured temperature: 15 °C
